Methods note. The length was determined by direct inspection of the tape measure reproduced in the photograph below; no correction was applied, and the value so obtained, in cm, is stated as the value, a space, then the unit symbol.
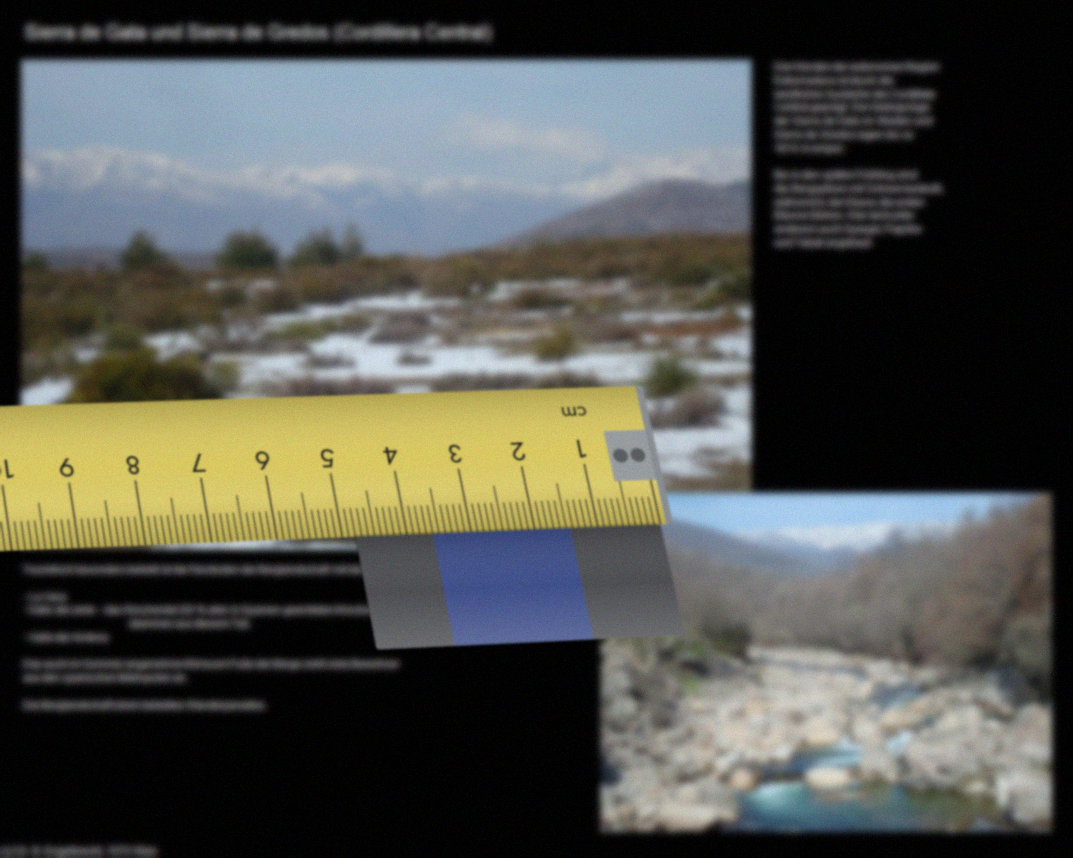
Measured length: 4.8 cm
